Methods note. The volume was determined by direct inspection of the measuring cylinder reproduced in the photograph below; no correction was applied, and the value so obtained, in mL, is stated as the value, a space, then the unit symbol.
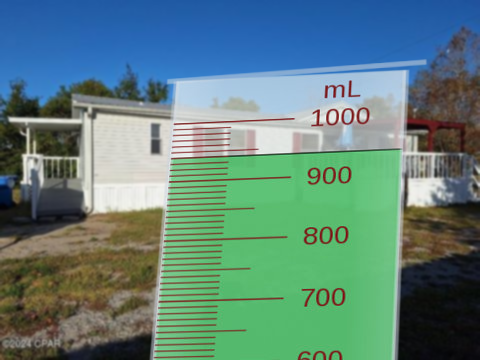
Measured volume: 940 mL
